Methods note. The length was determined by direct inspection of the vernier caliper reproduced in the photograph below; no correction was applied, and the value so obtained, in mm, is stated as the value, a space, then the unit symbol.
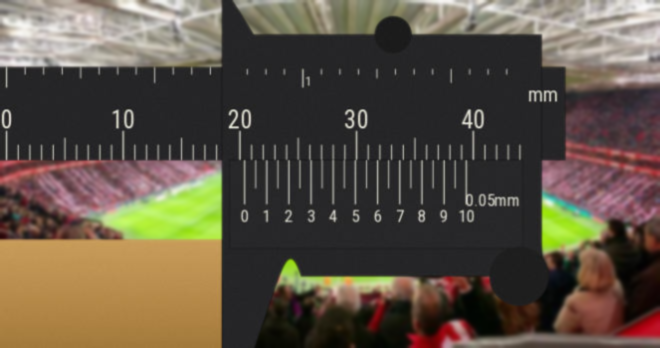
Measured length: 20.4 mm
